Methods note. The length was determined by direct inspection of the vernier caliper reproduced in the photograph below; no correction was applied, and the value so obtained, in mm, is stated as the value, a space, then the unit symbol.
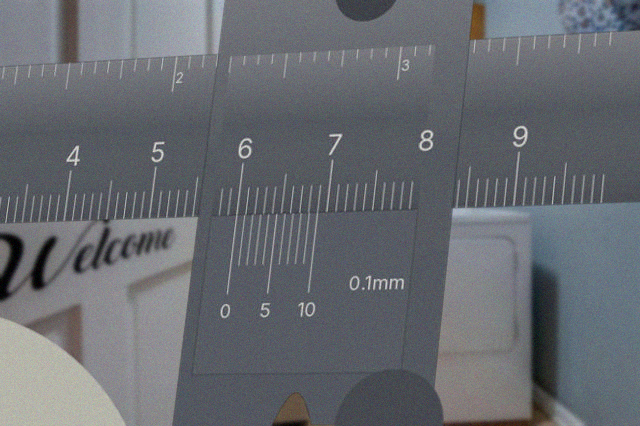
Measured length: 60.0 mm
